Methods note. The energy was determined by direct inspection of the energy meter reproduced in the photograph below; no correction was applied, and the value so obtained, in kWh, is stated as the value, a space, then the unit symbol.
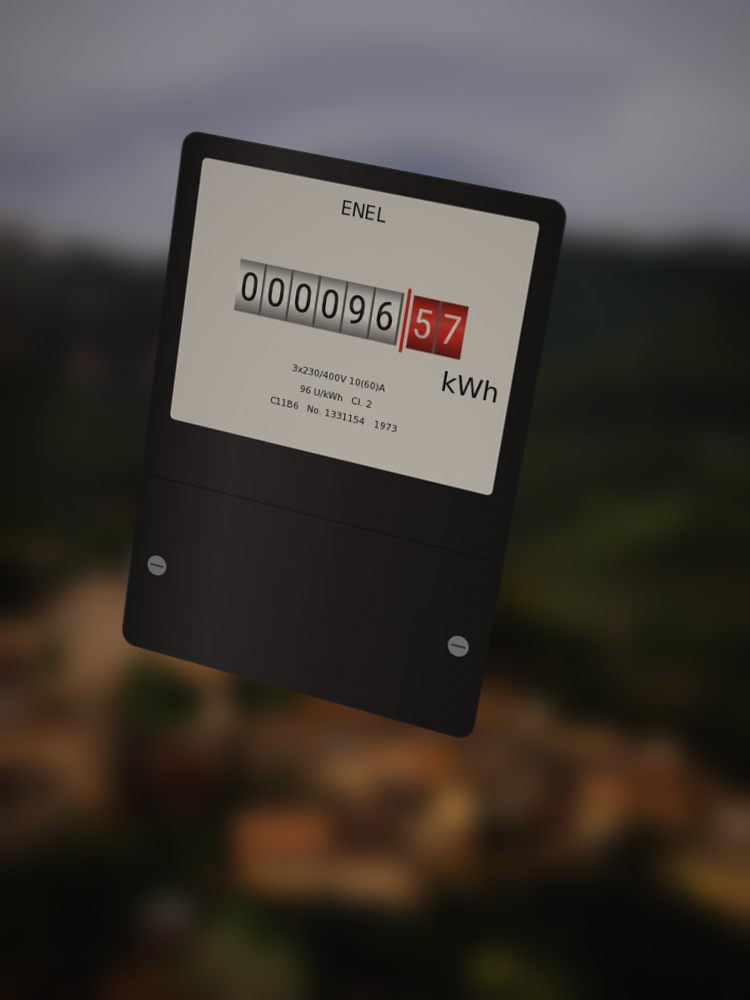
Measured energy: 96.57 kWh
